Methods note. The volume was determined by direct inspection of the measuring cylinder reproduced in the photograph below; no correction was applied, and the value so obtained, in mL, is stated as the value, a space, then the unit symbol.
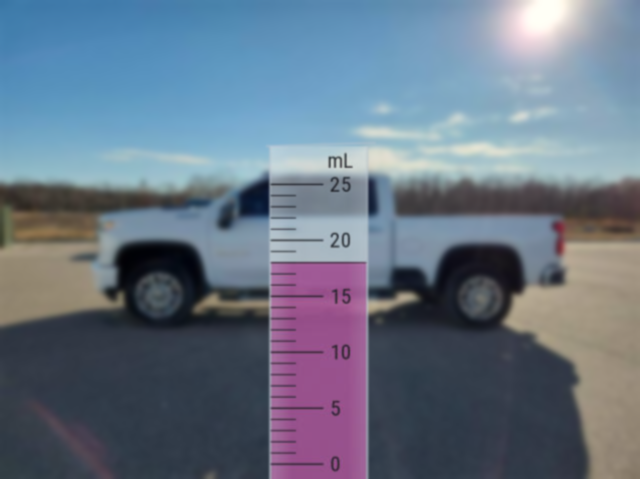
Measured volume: 18 mL
